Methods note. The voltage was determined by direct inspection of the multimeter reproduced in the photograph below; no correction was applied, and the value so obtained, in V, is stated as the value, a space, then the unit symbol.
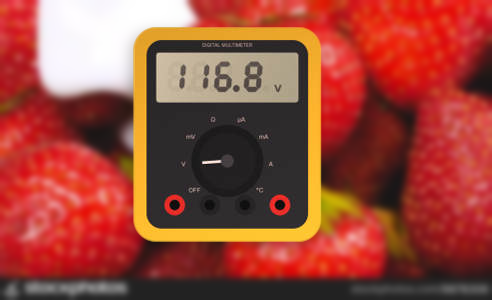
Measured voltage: 116.8 V
